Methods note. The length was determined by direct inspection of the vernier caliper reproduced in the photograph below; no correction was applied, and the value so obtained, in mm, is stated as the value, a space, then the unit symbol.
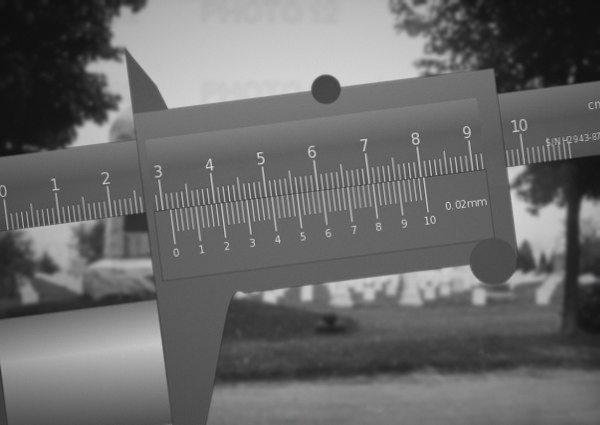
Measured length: 31.5 mm
